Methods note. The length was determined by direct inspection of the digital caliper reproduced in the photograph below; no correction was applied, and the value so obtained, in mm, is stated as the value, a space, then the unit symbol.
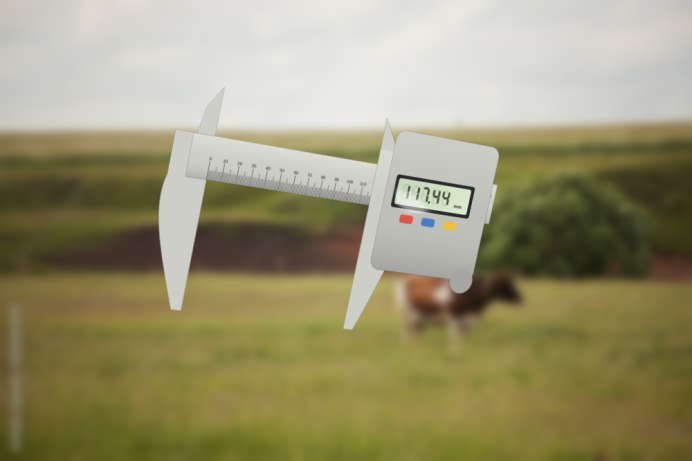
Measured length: 117.44 mm
